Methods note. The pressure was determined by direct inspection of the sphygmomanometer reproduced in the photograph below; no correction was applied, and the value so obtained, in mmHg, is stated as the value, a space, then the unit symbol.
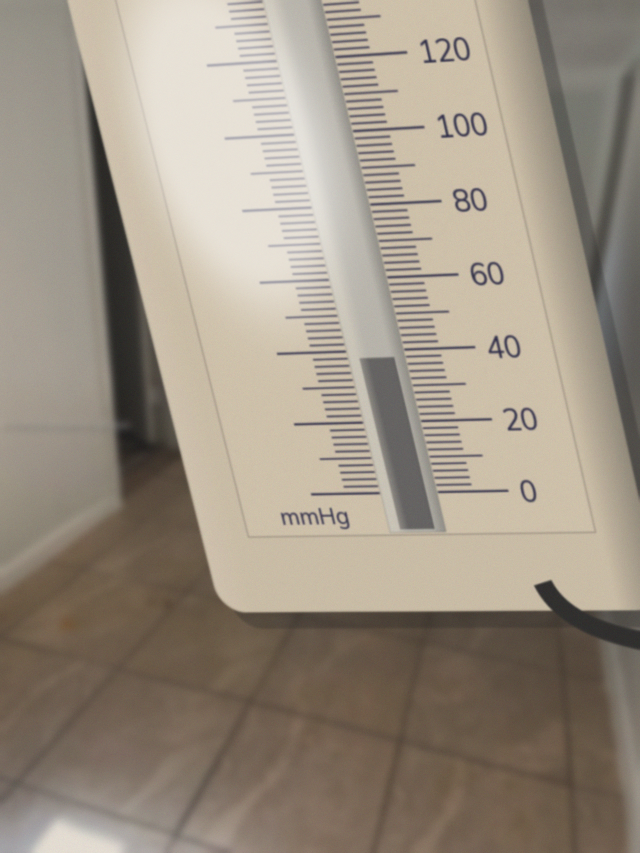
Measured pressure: 38 mmHg
